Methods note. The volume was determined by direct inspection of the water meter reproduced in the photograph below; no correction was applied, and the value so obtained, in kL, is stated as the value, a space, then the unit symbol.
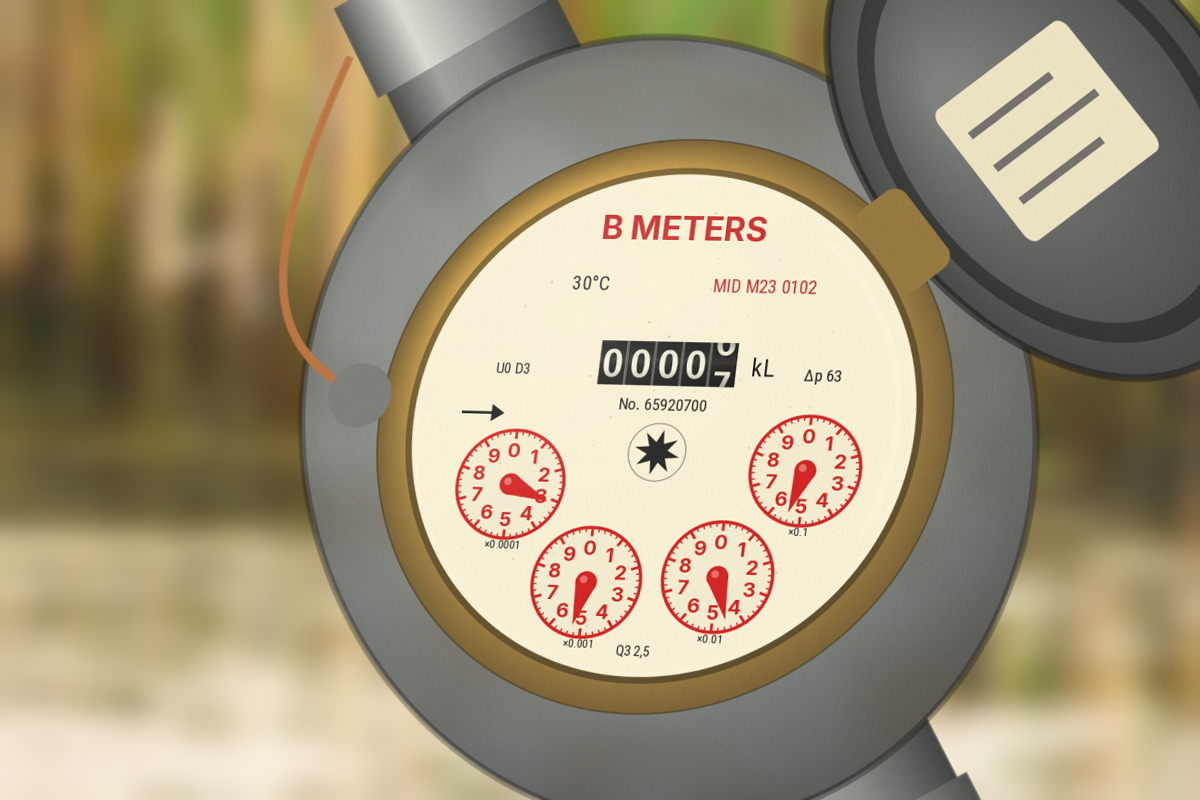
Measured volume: 6.5453 kL
